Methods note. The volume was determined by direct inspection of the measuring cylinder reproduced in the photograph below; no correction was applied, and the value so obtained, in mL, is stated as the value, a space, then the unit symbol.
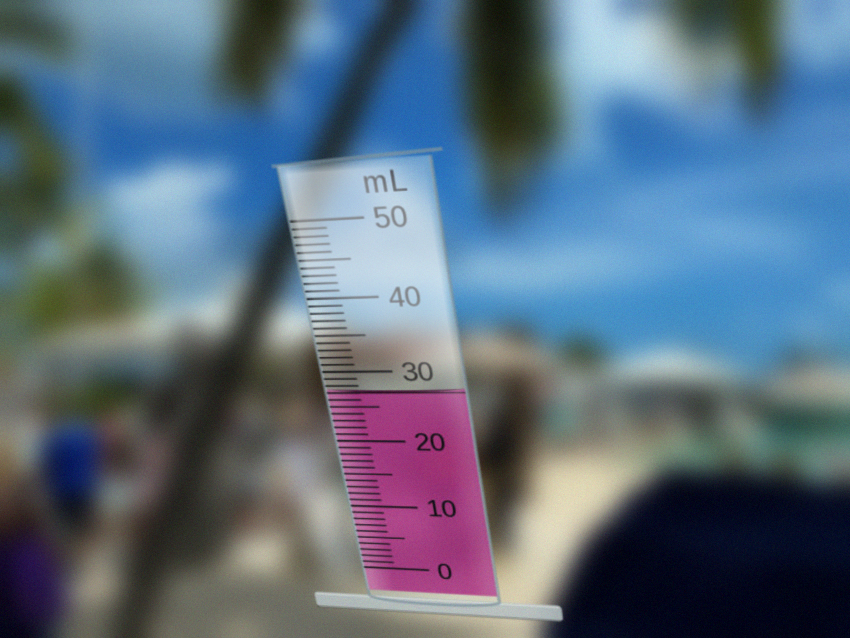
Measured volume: 27 mL
